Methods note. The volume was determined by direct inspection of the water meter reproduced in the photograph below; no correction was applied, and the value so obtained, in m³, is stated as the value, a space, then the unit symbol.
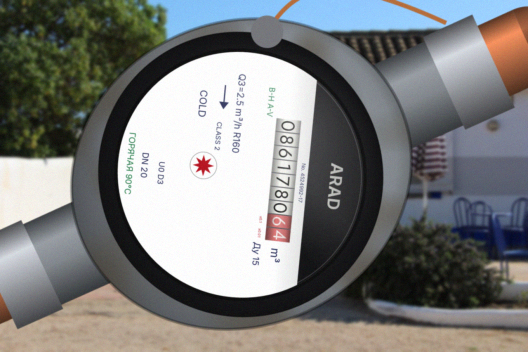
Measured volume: 861780.64 m³
